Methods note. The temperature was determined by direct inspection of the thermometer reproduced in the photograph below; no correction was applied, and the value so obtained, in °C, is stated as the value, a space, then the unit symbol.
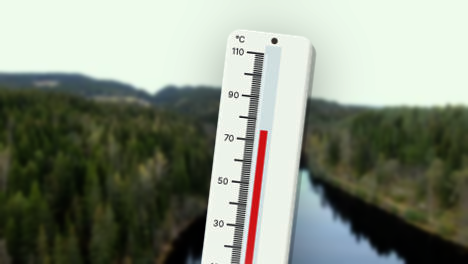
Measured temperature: 75 °C
